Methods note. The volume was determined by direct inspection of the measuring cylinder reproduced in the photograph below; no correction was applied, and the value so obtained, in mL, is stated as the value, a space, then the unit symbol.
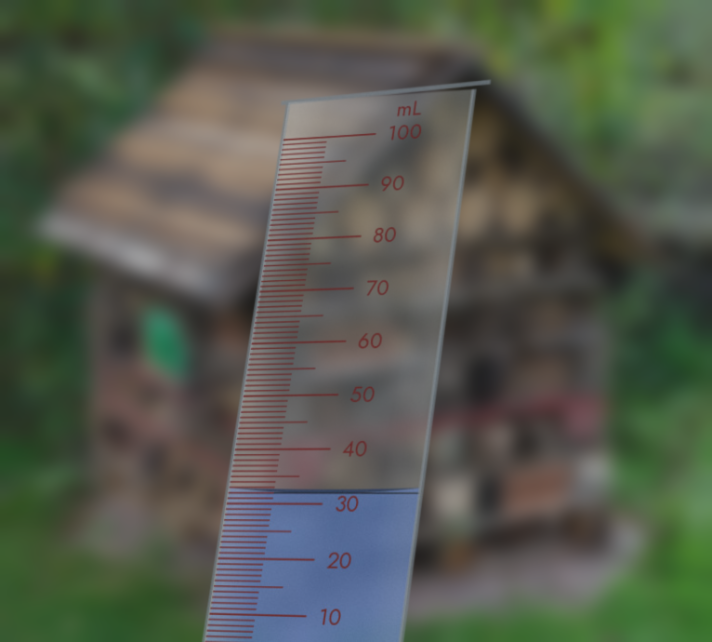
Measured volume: 32 mL
